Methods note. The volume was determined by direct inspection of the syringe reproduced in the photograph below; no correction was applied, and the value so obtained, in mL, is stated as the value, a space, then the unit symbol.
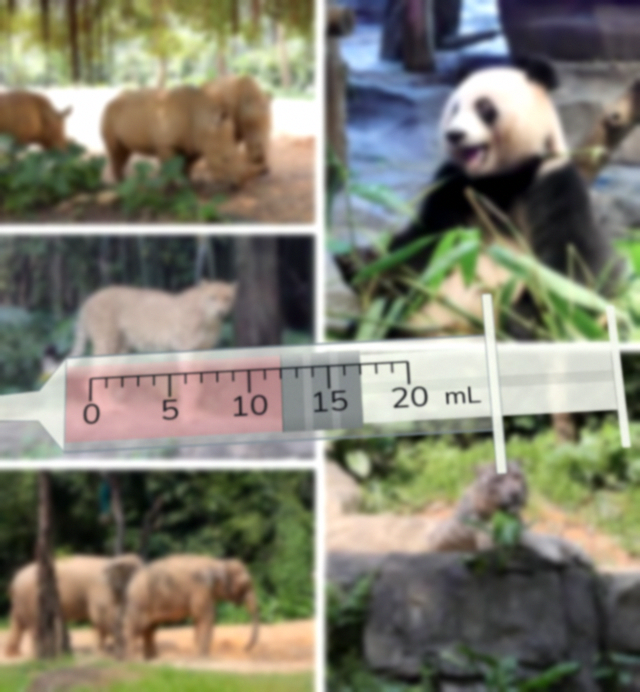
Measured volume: 12 mL
